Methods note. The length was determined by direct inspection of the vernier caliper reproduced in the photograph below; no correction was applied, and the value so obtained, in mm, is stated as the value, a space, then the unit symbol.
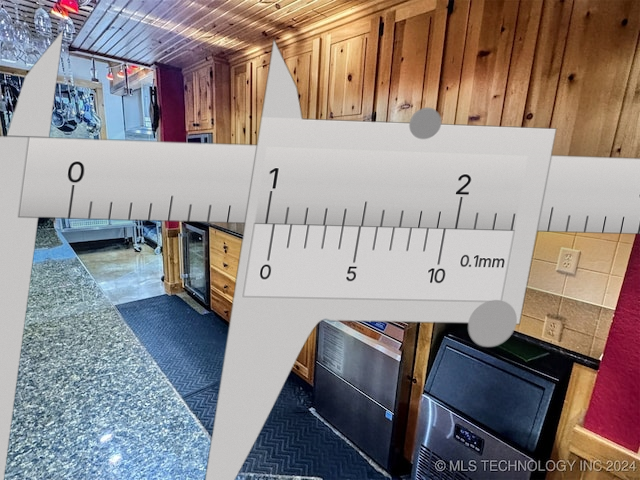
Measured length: 10.4 mm
